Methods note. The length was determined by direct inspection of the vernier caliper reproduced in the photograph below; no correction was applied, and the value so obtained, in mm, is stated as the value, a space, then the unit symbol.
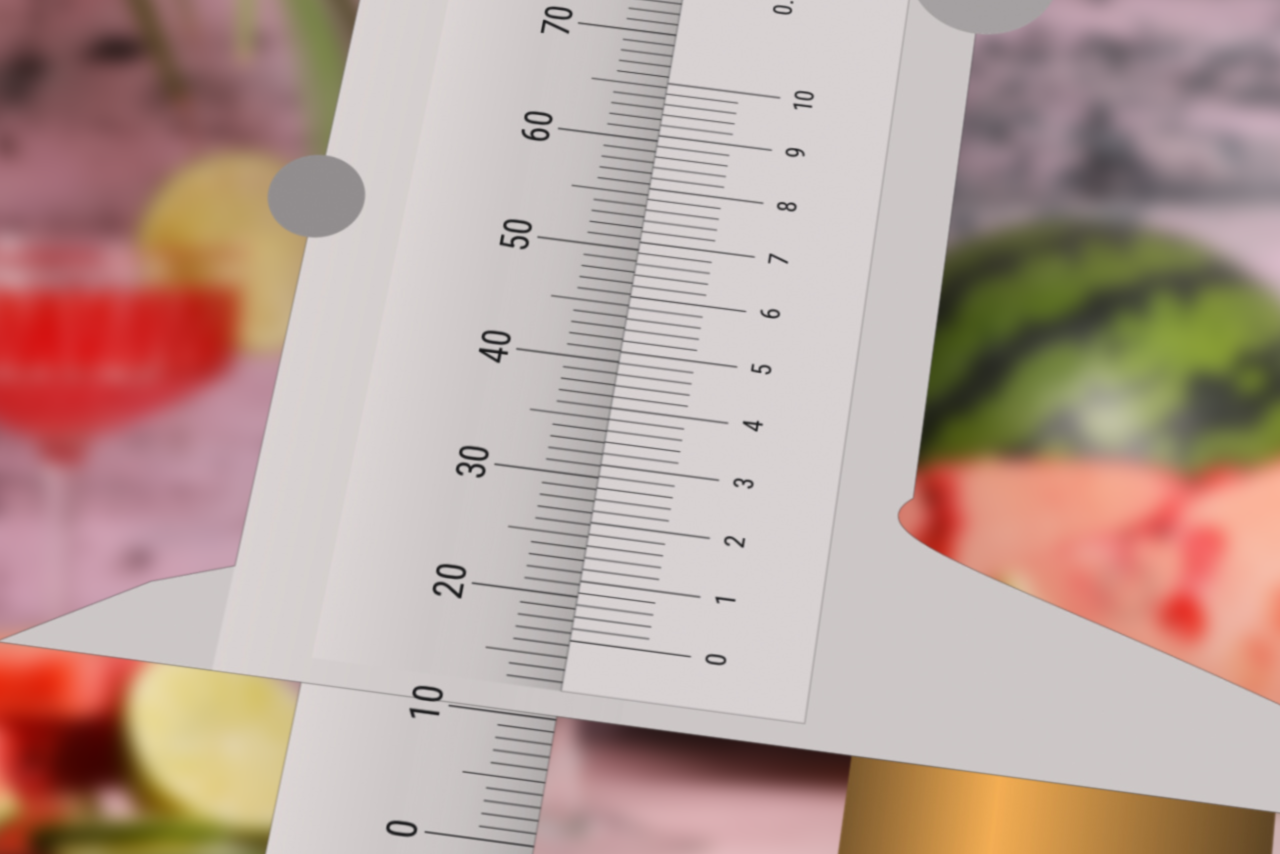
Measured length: 16.4 mm
